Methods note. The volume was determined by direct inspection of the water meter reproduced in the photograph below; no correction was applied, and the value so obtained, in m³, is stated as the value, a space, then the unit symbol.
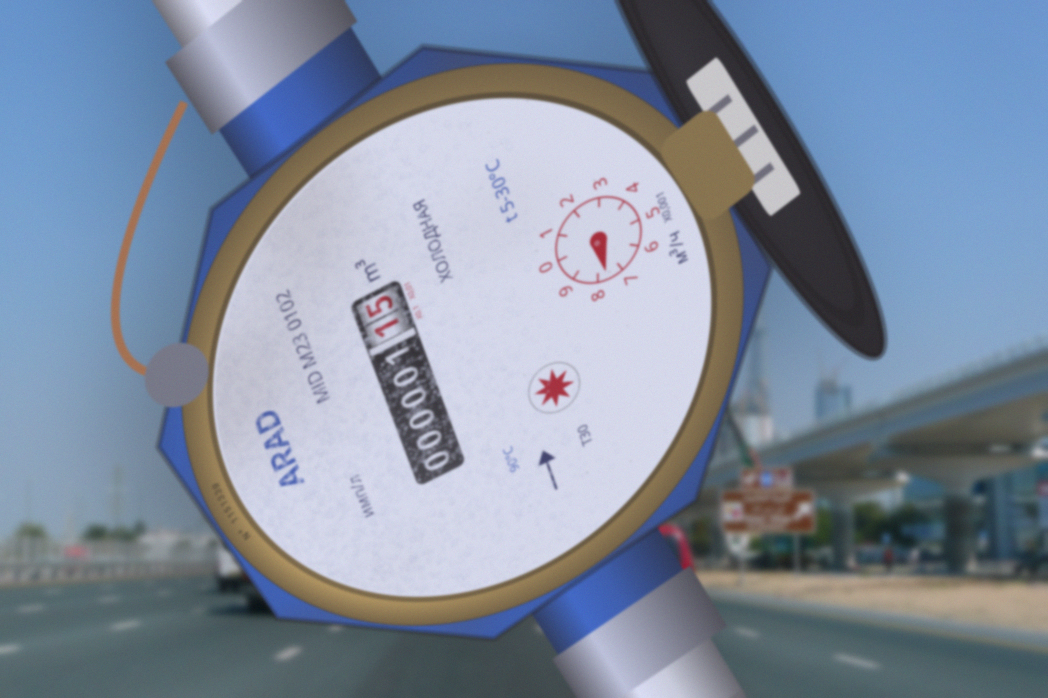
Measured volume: 1.157 m³
